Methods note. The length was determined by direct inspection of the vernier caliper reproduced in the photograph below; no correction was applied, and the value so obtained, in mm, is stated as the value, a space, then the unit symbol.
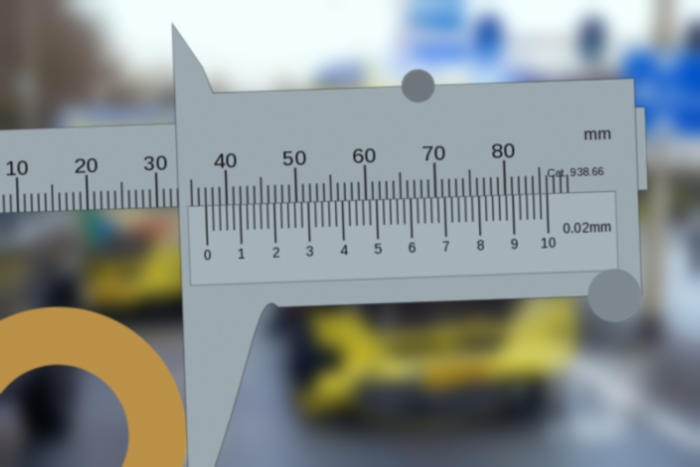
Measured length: 37.0 mm
